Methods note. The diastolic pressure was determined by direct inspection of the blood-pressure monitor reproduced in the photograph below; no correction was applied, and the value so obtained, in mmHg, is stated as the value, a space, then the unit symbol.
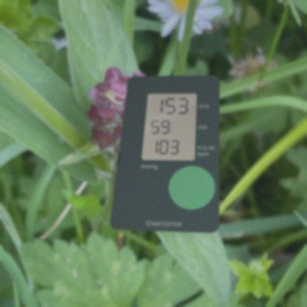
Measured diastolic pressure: 59 mmHg
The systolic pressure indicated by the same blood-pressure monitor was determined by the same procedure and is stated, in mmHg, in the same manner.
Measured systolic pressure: 153 mmHg
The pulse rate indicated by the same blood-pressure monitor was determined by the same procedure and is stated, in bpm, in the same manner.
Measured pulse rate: 103 bpm
